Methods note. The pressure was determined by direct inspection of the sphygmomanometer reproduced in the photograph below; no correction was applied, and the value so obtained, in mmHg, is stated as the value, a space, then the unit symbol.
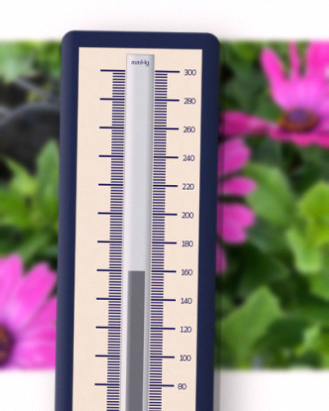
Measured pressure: 160 mmHg
